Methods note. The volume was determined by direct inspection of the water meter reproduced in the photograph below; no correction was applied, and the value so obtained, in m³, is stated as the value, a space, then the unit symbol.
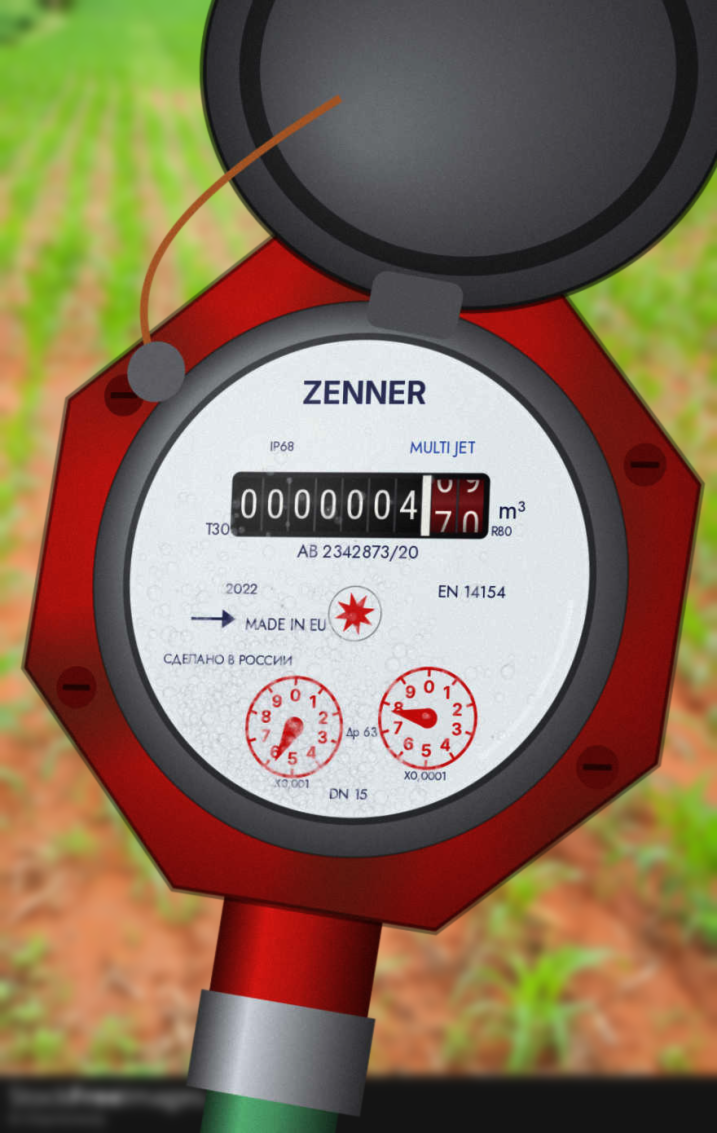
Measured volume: 4.6957 m³
